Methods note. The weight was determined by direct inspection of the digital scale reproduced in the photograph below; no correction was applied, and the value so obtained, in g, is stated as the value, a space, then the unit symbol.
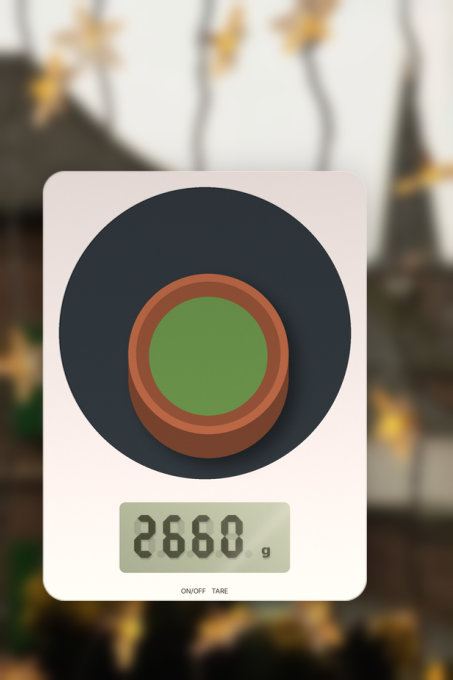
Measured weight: 2660 g
